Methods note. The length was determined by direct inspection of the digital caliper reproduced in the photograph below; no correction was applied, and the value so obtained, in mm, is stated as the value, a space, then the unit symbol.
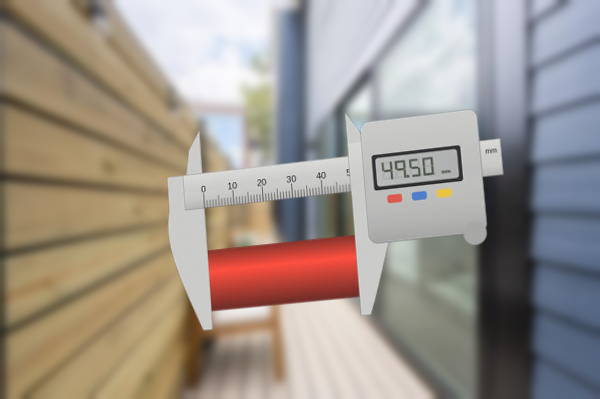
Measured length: 49.50 mm
